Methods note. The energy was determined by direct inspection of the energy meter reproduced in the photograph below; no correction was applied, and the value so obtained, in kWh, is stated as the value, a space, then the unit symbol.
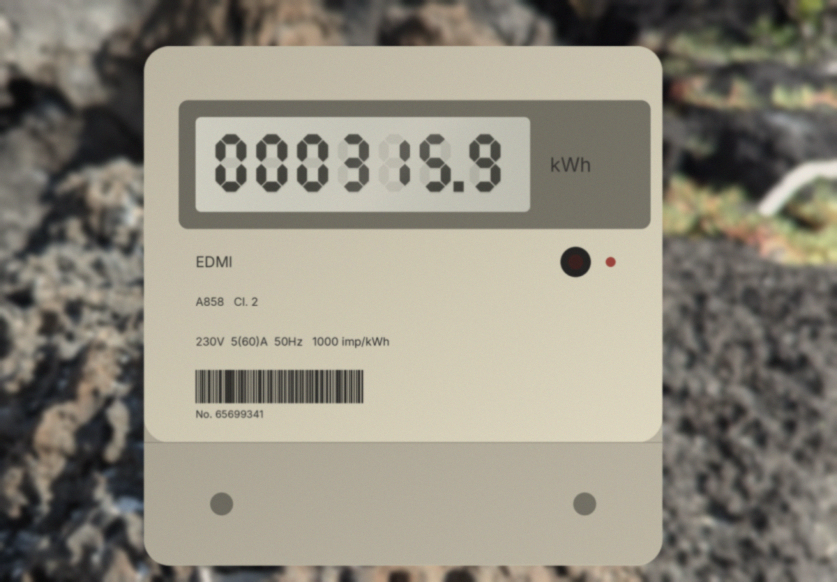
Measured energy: 315.9 kWh
